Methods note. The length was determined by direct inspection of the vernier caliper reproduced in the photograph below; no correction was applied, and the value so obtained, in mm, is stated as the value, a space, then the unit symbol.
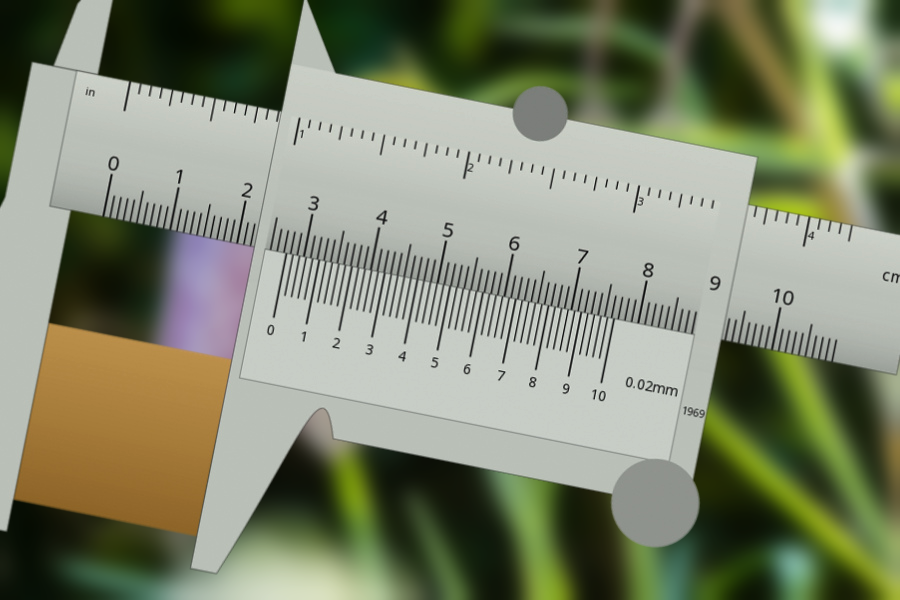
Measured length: 27.4 mm
